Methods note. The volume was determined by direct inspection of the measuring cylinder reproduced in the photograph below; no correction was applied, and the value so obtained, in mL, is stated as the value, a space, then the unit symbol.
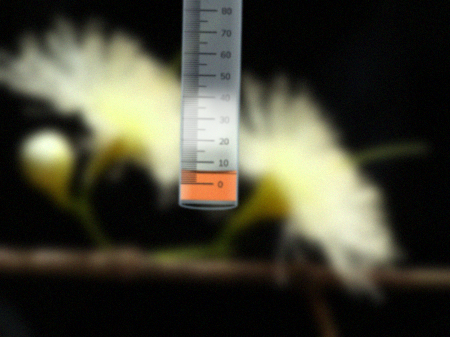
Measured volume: 5 mL
